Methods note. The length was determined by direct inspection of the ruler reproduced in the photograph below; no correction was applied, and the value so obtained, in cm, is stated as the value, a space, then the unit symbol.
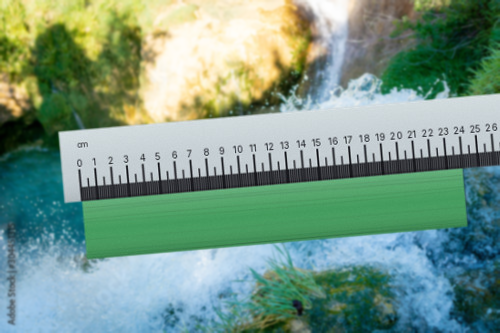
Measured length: 24 cm
